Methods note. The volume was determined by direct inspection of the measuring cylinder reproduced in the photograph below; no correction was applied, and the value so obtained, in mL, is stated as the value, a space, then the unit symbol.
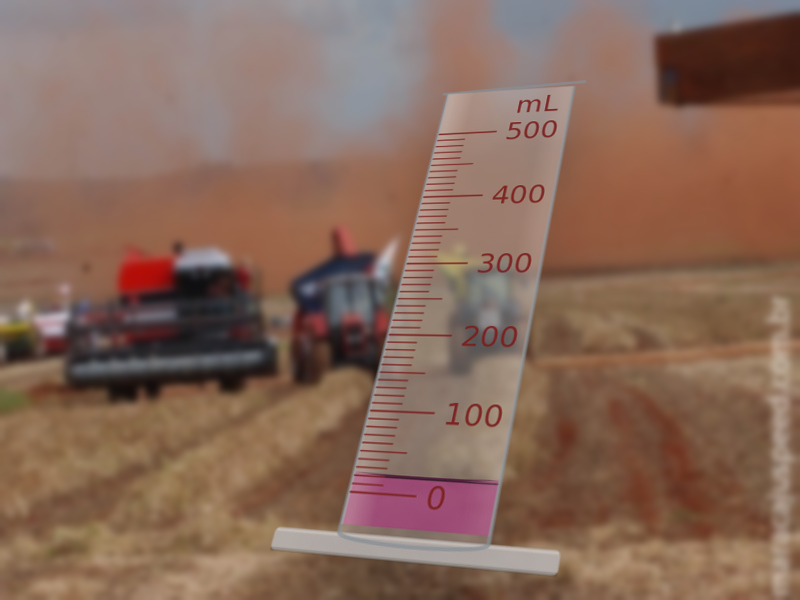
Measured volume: 20 mL
